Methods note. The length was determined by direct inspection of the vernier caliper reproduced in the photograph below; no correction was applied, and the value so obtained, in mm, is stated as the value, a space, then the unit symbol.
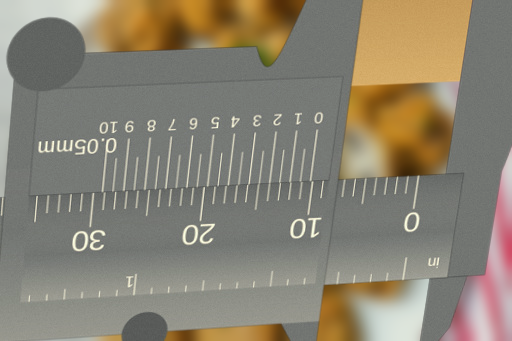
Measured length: 10.2 mm
